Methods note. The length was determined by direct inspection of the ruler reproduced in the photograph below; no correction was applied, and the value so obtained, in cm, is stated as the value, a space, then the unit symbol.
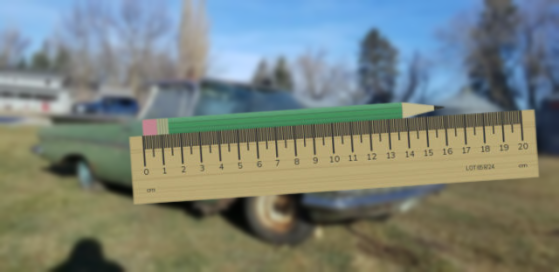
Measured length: 16 cm
